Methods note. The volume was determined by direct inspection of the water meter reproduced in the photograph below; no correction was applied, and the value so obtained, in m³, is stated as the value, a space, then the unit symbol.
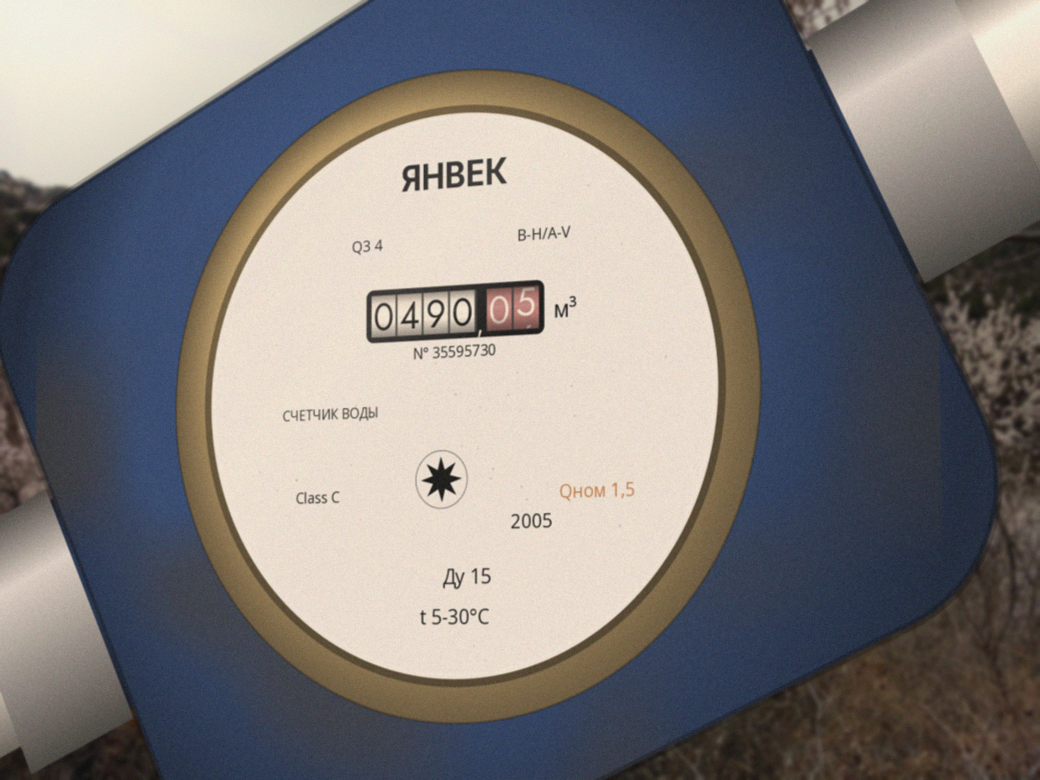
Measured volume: 490.05 m³
